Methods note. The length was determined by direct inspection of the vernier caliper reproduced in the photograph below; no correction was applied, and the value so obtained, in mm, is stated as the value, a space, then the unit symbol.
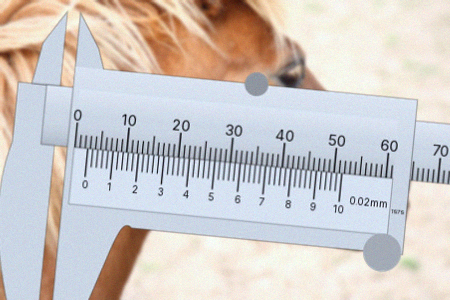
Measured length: 2.5 mm
